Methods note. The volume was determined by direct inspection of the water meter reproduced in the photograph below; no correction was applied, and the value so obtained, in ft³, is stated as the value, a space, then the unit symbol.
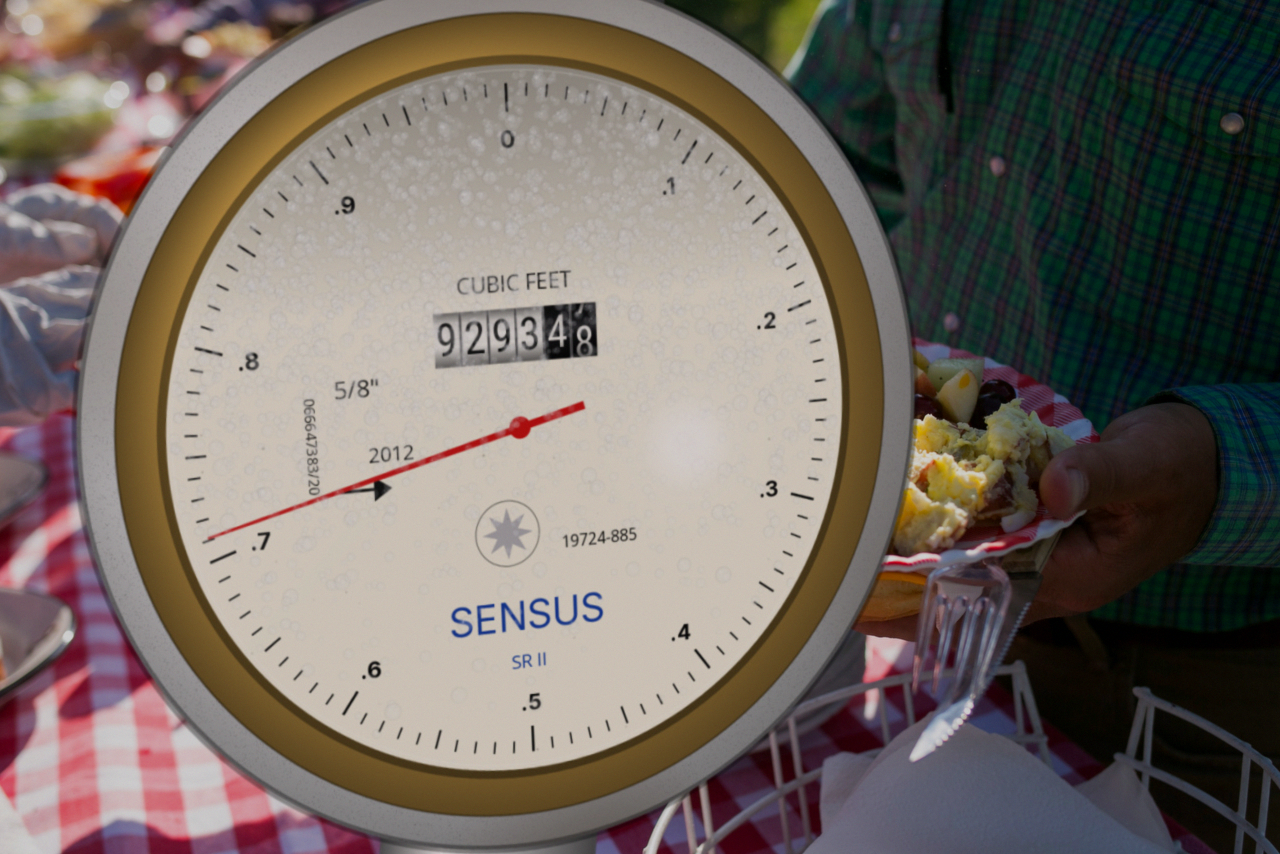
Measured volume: 929347.71 ft³
